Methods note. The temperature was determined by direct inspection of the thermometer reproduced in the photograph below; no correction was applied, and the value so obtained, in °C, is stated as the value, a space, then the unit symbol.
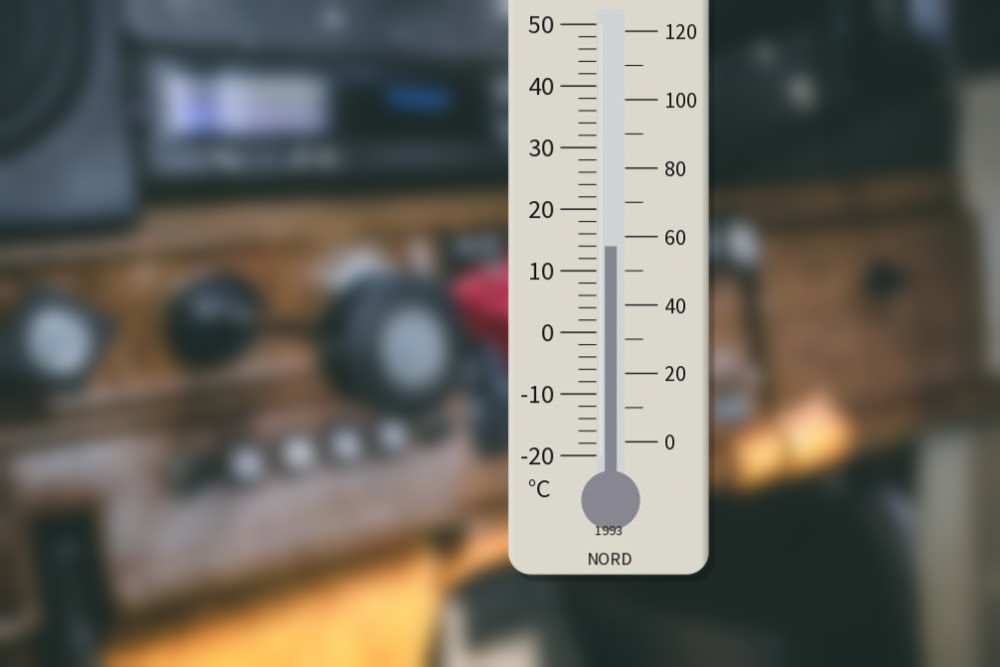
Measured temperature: 14 °C
